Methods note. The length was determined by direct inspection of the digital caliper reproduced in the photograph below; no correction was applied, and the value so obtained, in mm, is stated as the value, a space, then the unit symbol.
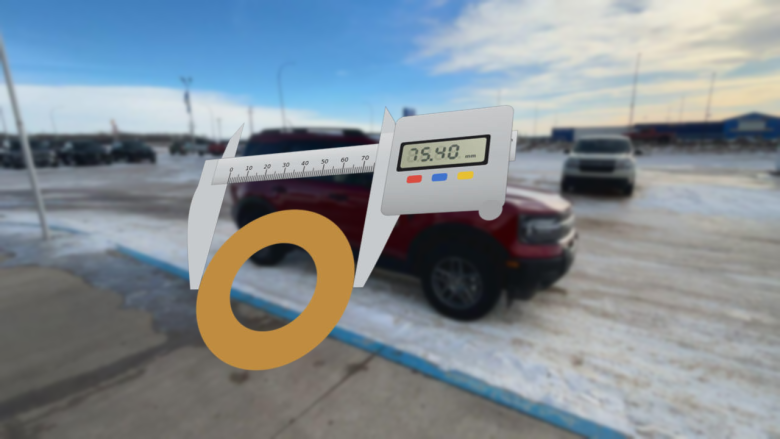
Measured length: 75.40 mm
